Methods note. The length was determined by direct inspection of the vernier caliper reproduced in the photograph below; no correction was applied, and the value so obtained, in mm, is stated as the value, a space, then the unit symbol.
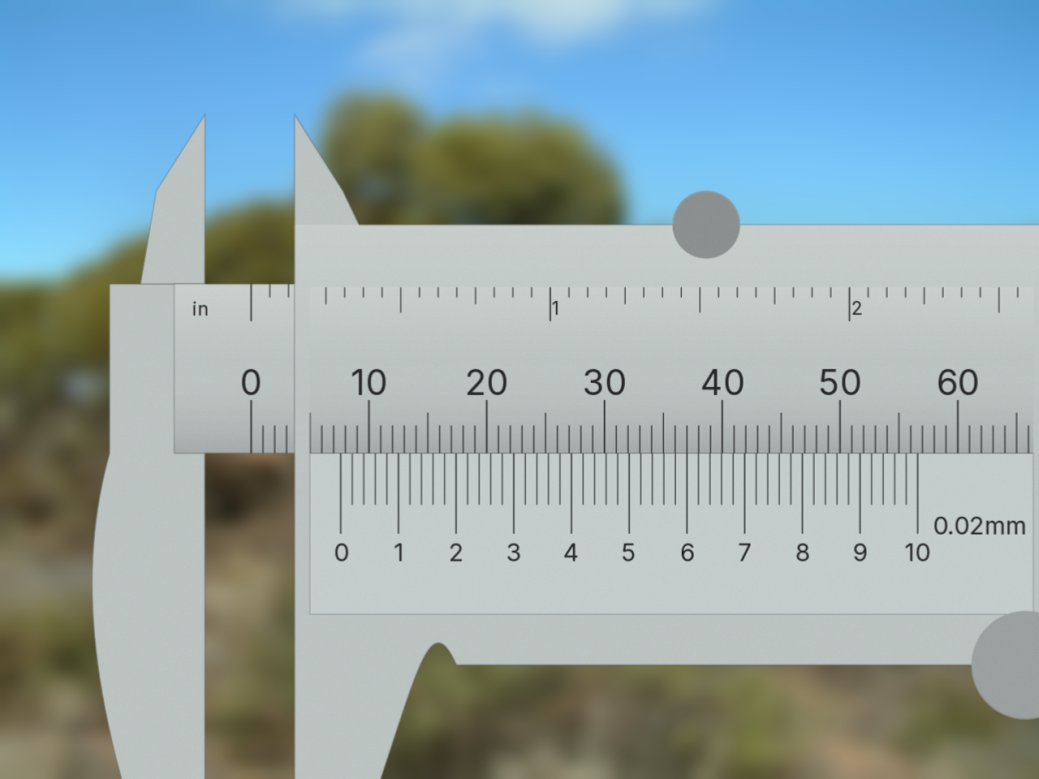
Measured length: 7.6 mm
